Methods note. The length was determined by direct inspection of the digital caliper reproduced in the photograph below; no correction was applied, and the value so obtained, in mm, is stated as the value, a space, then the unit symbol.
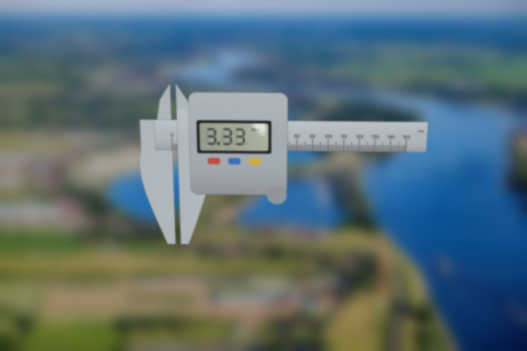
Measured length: 3.33 mm
